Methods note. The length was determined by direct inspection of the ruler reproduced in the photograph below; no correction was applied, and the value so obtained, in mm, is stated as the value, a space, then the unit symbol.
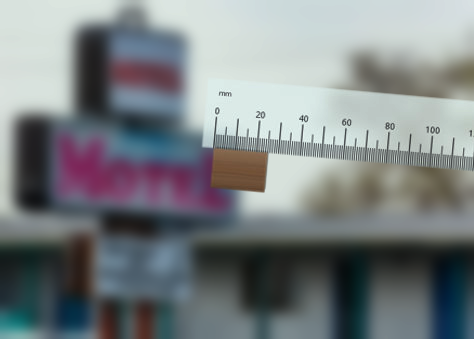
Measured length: 25 mm
